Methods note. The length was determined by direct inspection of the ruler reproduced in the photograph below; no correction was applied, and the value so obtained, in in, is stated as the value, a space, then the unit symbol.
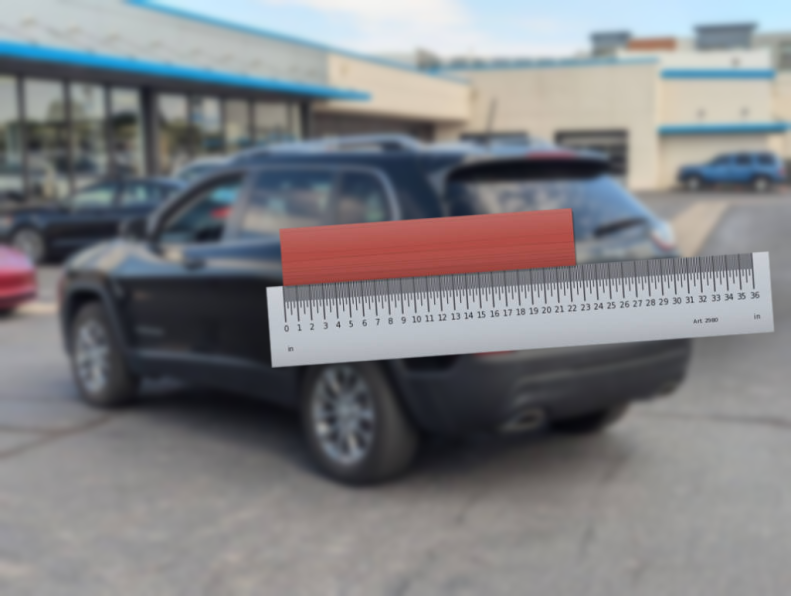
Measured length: 22.5 in
